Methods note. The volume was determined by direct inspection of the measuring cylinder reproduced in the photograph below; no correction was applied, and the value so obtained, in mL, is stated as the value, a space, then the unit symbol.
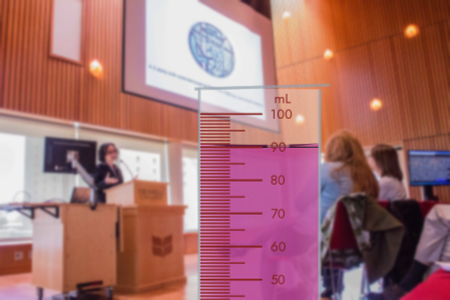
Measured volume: 90 mL
